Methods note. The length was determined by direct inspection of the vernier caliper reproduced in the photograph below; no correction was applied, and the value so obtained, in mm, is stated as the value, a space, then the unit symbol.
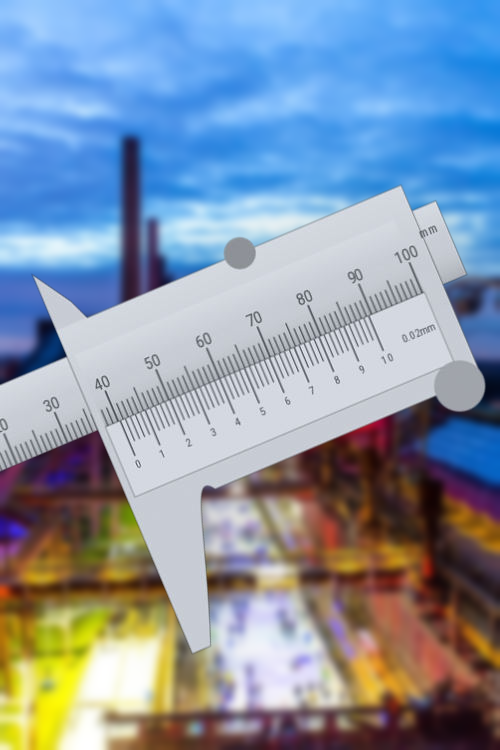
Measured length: 40.4 mm
